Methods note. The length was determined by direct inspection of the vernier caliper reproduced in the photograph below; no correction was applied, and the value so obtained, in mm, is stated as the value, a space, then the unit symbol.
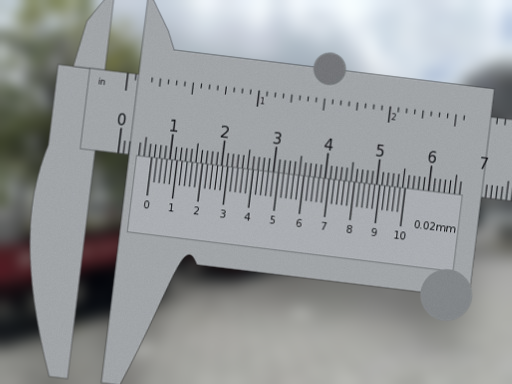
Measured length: 6.5 mm
